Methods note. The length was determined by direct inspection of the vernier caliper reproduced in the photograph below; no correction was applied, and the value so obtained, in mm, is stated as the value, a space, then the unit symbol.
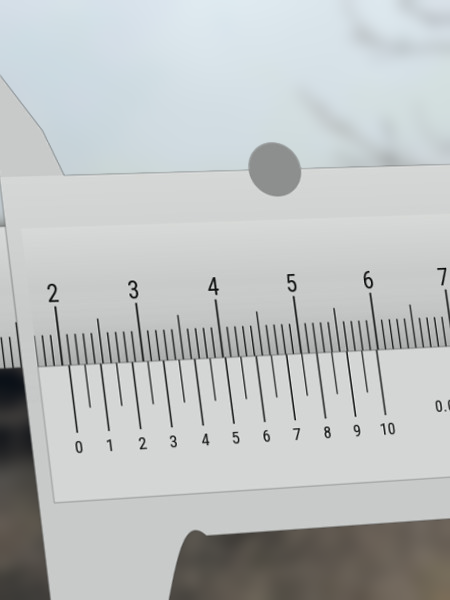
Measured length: 20.8 mm
